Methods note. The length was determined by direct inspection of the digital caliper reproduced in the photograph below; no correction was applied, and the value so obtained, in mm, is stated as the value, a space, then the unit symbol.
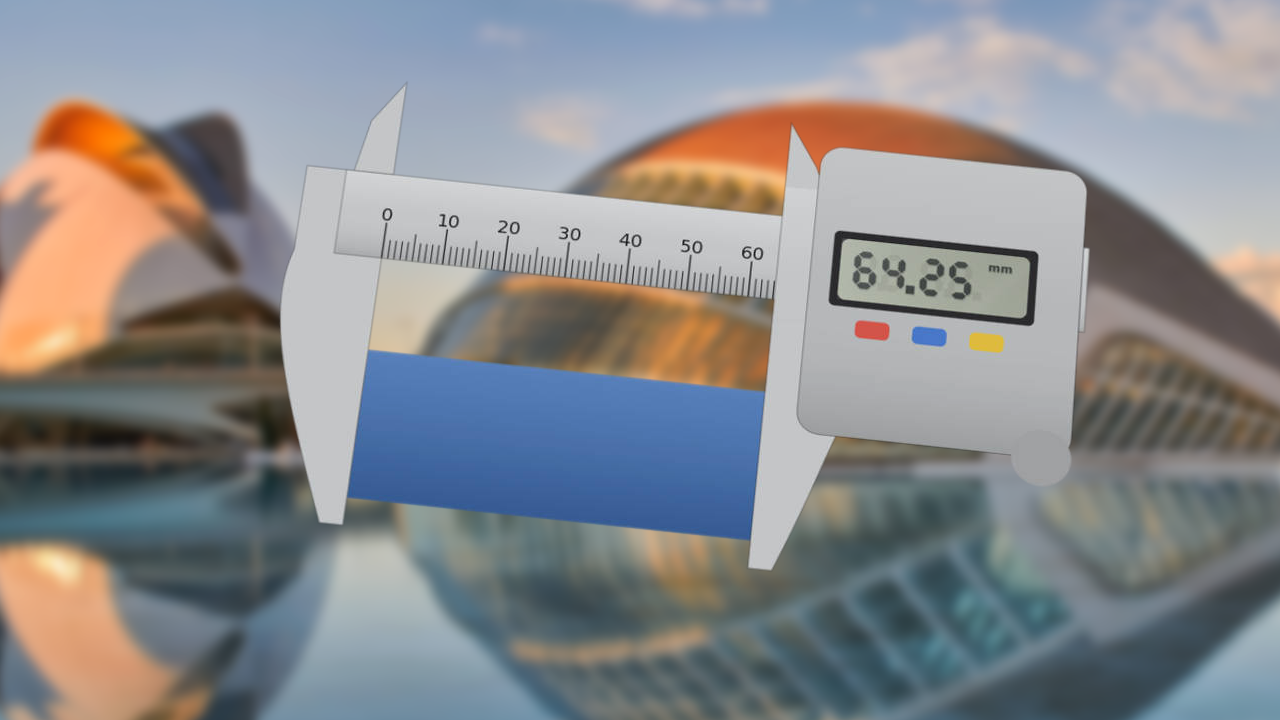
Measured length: 64.25 mm
